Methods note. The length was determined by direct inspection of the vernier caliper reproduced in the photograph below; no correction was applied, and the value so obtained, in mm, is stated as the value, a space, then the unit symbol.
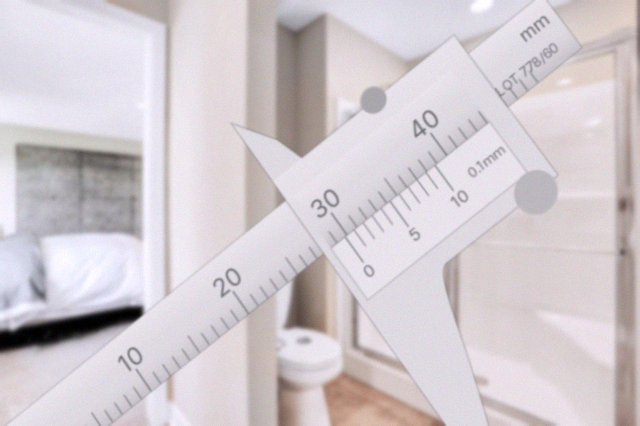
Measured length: 29.8 mm
